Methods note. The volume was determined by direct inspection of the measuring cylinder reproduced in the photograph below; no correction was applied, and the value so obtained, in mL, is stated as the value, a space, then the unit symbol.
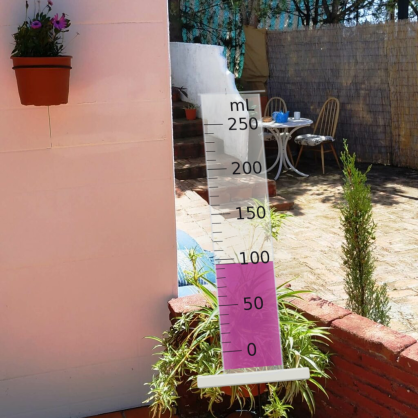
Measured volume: 95 mL
